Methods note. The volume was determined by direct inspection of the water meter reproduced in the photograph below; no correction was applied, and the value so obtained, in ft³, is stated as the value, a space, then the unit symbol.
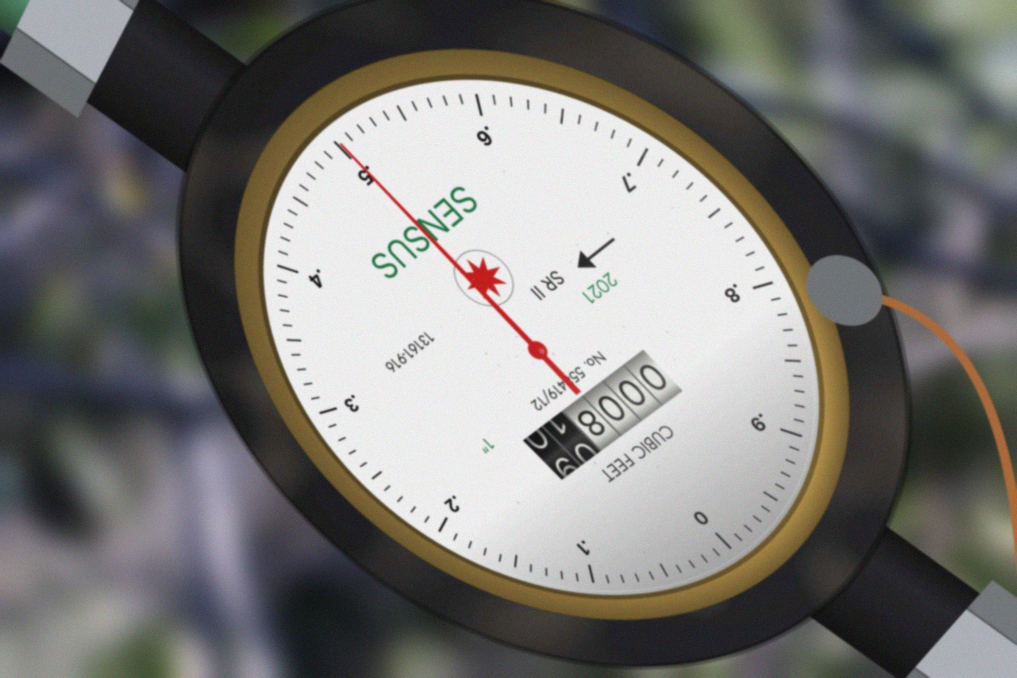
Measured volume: 809.50 ft³
